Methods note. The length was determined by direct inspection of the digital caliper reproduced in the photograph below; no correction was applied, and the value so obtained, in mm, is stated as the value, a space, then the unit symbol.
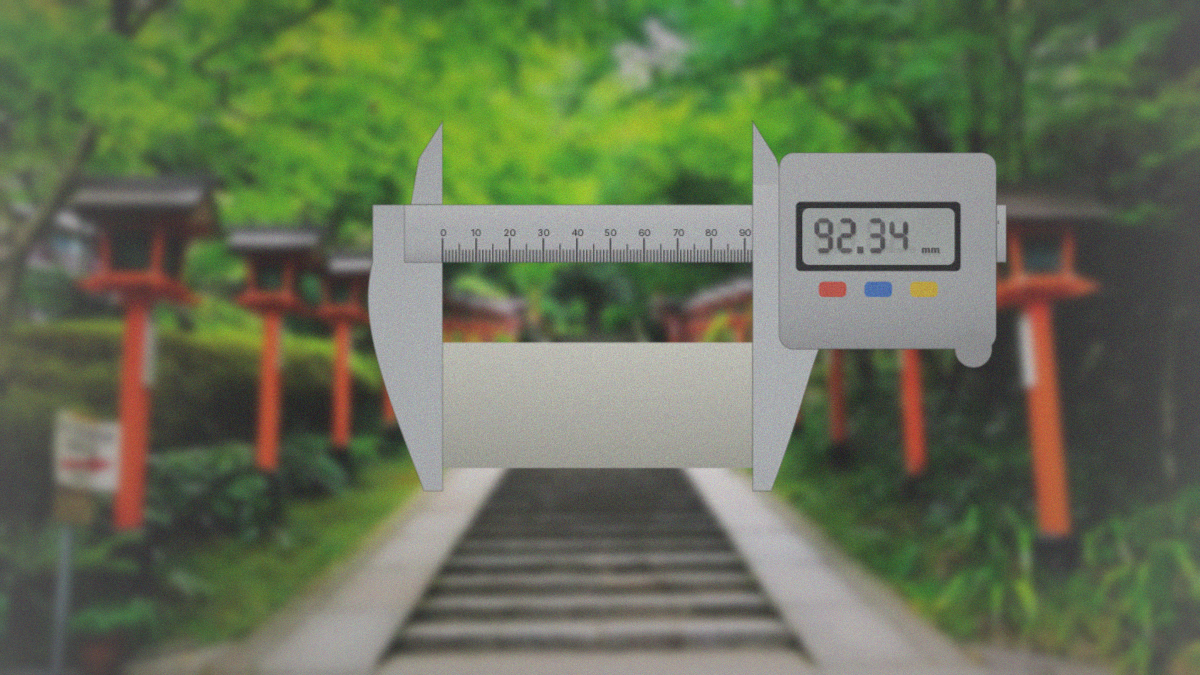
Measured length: 92.34 mm
